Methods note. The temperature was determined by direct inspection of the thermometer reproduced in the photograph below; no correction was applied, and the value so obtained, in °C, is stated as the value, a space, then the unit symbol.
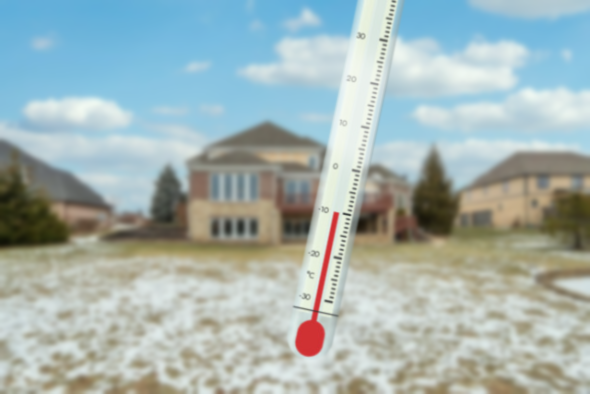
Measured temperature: -10 °C
